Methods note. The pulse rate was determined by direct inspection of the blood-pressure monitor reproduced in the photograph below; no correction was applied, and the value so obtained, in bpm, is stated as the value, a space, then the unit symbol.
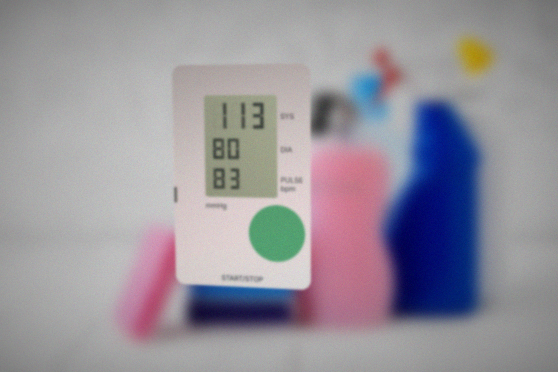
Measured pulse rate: 83 bpm
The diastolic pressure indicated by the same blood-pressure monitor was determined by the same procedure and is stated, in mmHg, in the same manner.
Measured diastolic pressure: 80 mmHg
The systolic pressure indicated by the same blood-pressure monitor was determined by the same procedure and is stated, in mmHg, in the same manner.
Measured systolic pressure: 113 mmHg
